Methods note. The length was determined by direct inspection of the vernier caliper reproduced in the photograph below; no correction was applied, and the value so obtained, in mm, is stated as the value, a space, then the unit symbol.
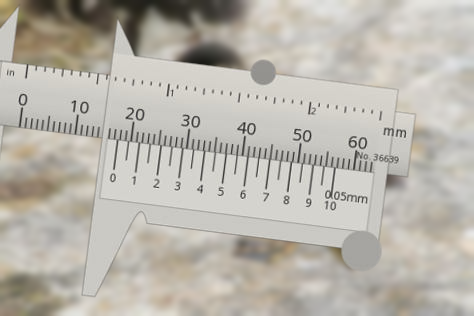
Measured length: 17.6 mm
